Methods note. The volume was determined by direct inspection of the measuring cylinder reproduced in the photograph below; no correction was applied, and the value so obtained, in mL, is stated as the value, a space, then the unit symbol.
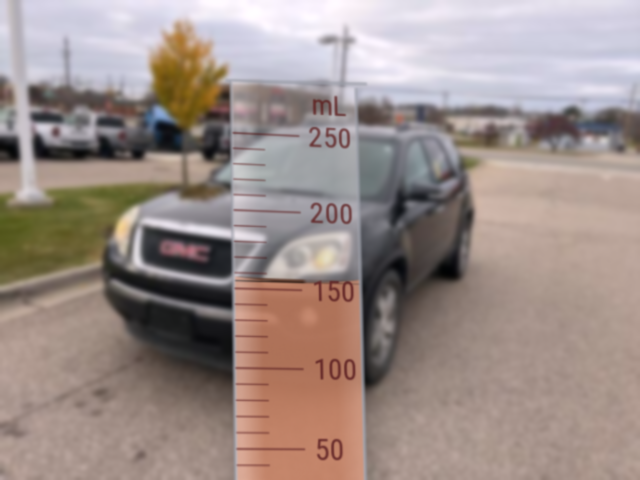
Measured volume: 155 mL
